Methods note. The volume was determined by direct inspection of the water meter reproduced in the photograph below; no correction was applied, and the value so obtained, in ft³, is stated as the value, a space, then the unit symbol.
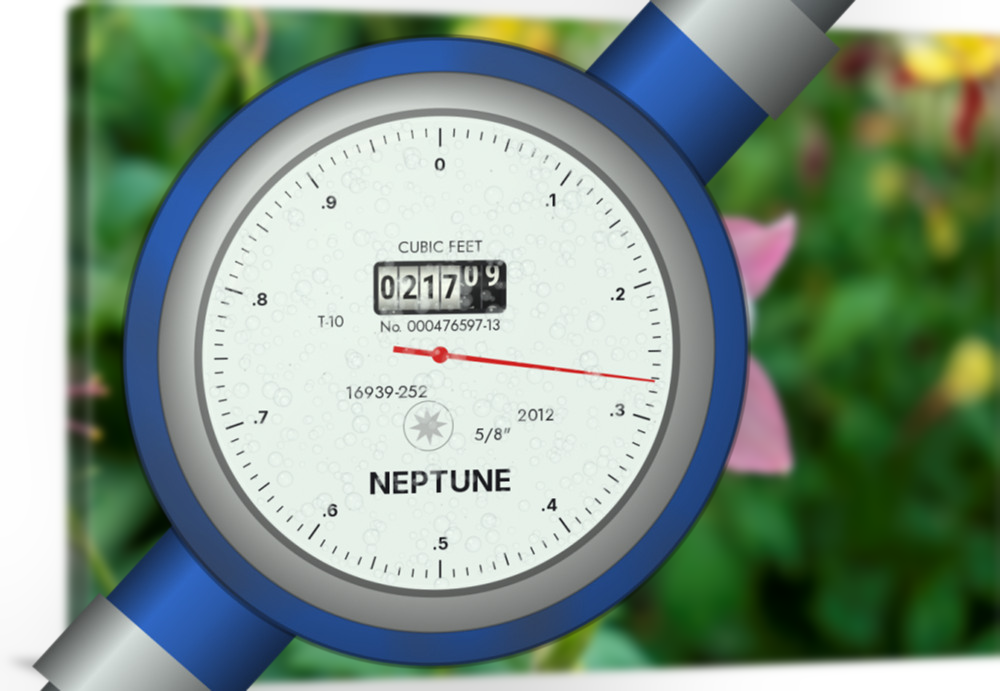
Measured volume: 21709.27 ft³
